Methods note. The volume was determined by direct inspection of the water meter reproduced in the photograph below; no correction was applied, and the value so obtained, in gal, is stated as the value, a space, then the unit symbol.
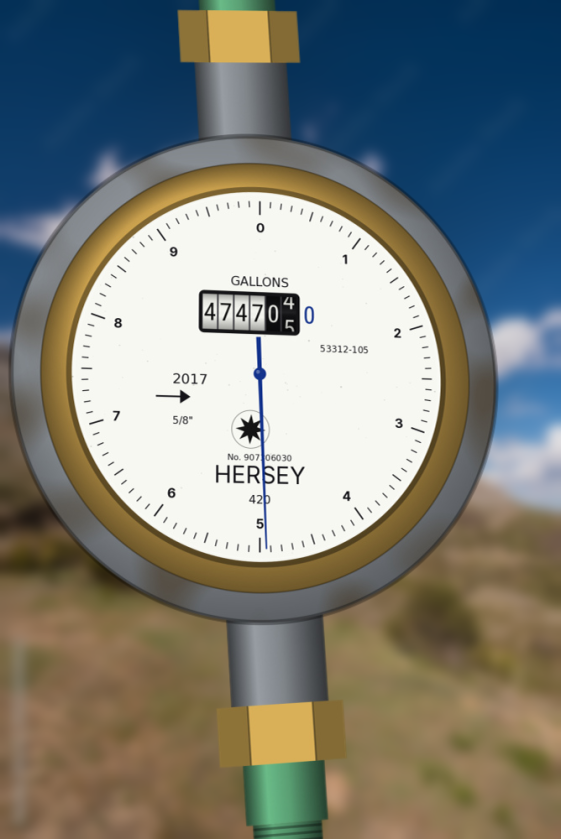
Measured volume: 4747044.9 gal
